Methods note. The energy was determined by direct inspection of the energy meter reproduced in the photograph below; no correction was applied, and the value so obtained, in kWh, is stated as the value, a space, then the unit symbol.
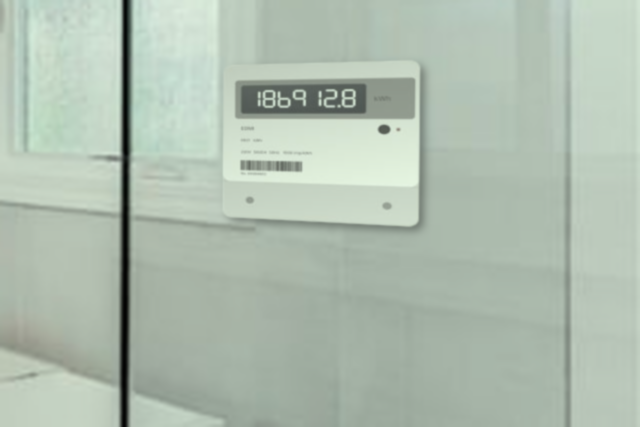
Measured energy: 186912.8 kWh
